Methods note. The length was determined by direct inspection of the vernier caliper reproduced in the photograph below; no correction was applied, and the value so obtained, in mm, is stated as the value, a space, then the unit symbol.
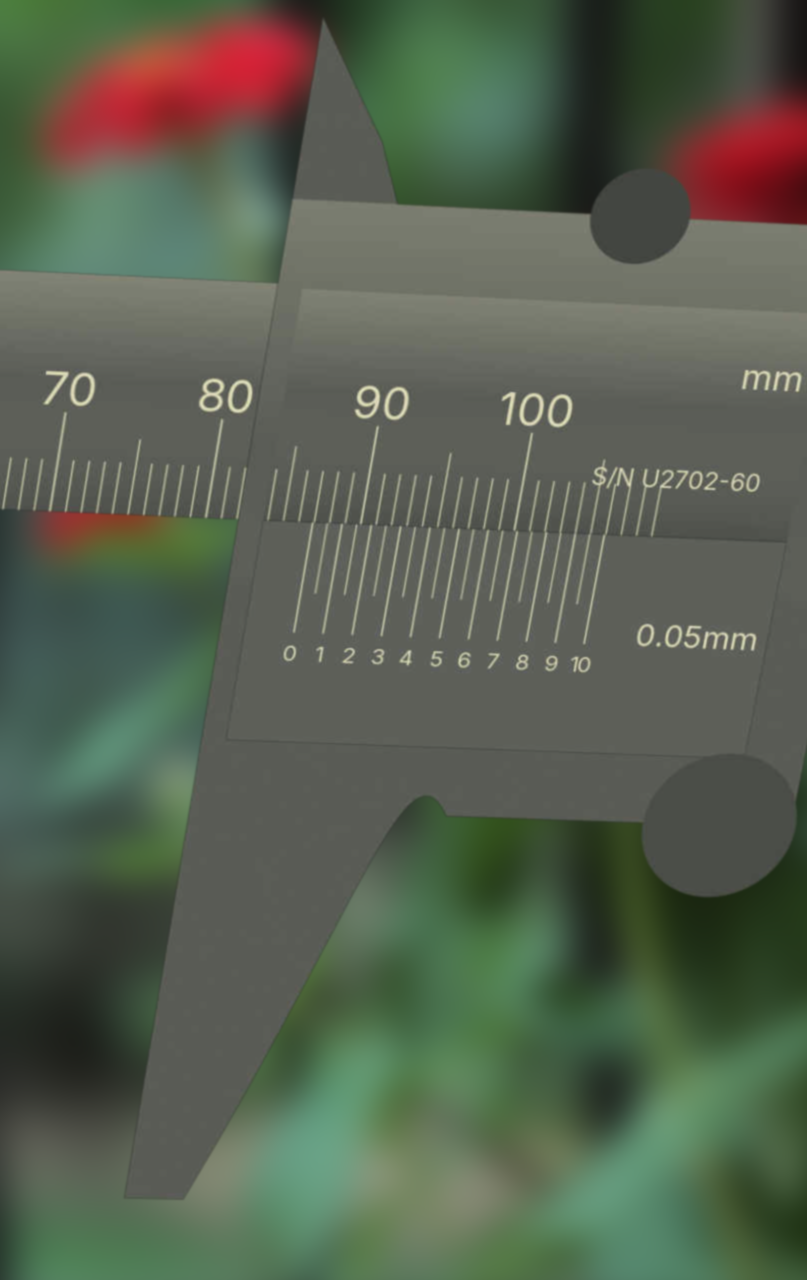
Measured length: 86.9 mm
